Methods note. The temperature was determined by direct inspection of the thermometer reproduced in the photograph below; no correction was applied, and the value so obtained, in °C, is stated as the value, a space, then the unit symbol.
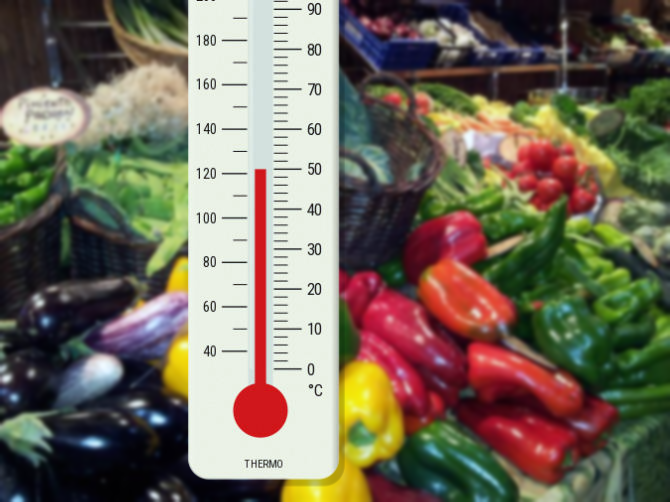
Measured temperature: 50 °C
